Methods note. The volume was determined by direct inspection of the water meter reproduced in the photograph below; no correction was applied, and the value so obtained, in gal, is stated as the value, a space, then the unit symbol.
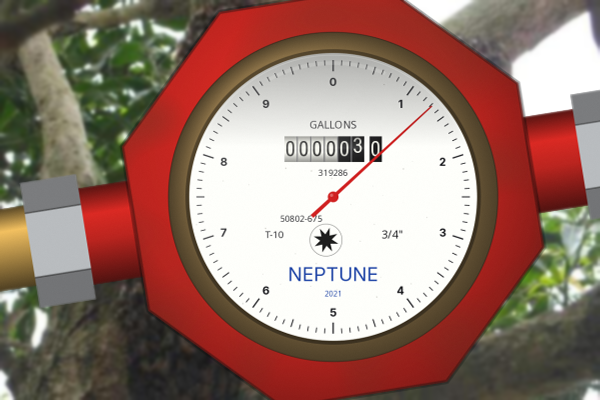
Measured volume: 31.3 gal
